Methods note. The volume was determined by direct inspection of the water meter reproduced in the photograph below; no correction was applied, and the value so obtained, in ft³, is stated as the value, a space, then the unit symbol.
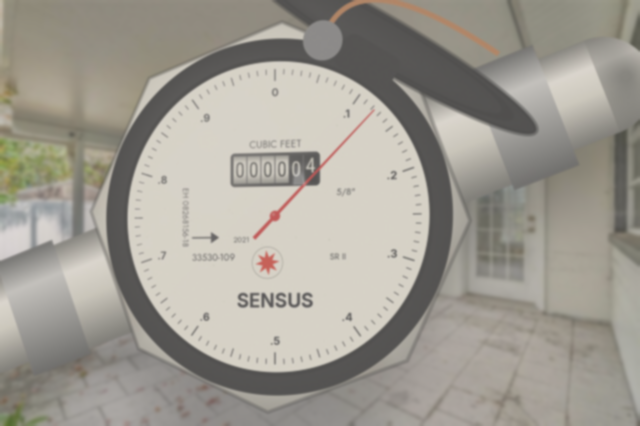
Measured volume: 4.12 ft³
